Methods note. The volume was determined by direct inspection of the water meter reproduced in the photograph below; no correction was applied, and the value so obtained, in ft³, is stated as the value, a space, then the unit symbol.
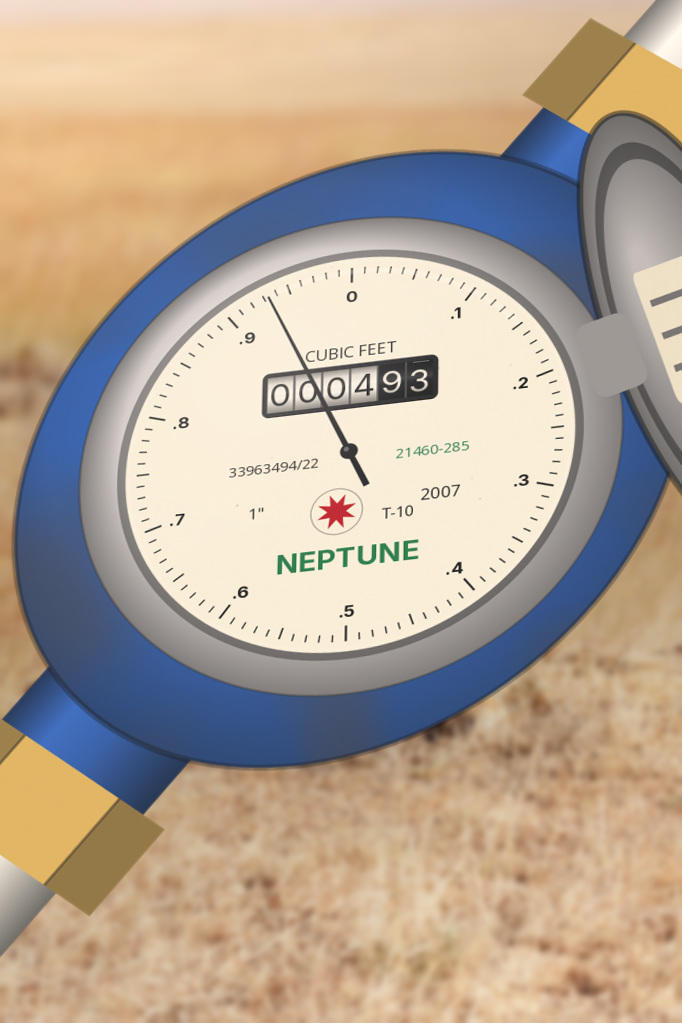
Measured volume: 492.93 ft³
